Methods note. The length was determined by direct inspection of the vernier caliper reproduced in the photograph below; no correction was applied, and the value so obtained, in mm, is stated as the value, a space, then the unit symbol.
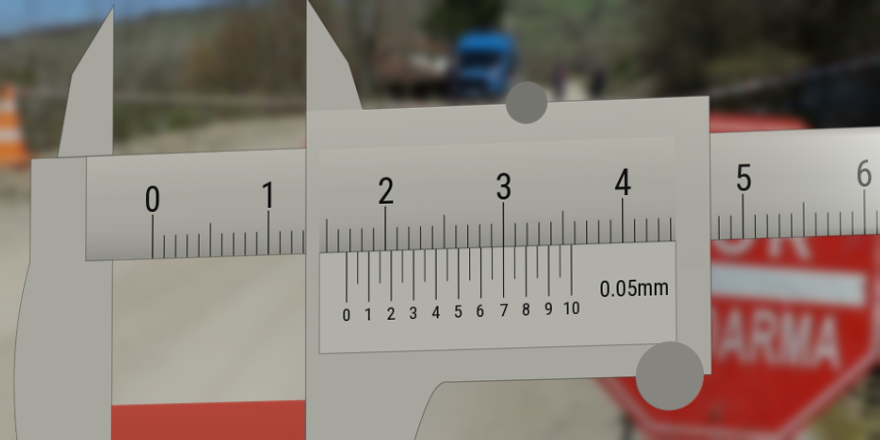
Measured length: 16.7 mm
